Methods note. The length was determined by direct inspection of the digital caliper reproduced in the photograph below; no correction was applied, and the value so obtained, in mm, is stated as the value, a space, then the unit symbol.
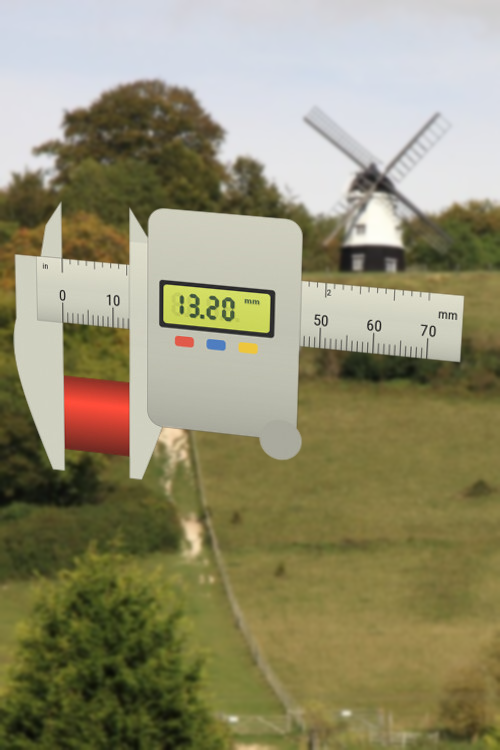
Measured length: 13.20 mm
